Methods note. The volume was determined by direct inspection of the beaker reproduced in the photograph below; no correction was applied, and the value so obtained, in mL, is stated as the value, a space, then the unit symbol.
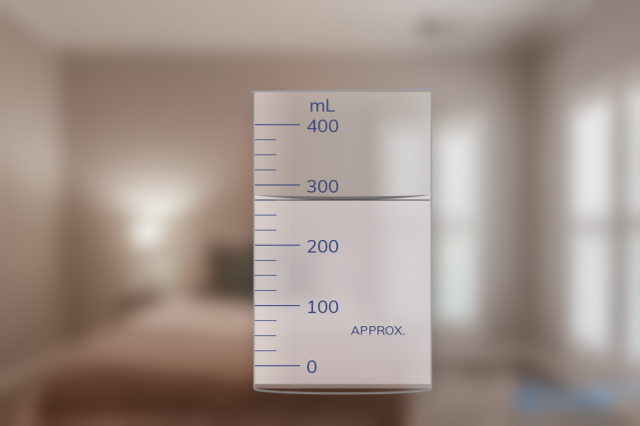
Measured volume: 275 mL
